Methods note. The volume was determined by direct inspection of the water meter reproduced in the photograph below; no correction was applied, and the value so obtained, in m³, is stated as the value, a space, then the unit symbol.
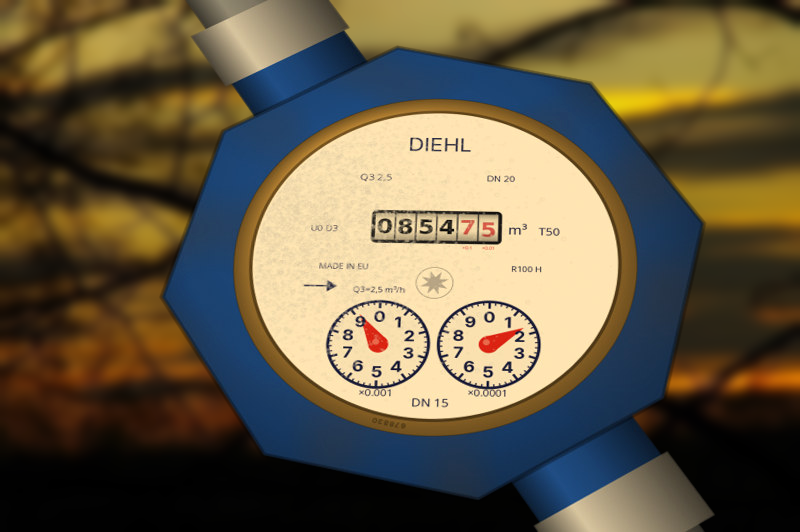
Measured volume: 854.7491 m³
